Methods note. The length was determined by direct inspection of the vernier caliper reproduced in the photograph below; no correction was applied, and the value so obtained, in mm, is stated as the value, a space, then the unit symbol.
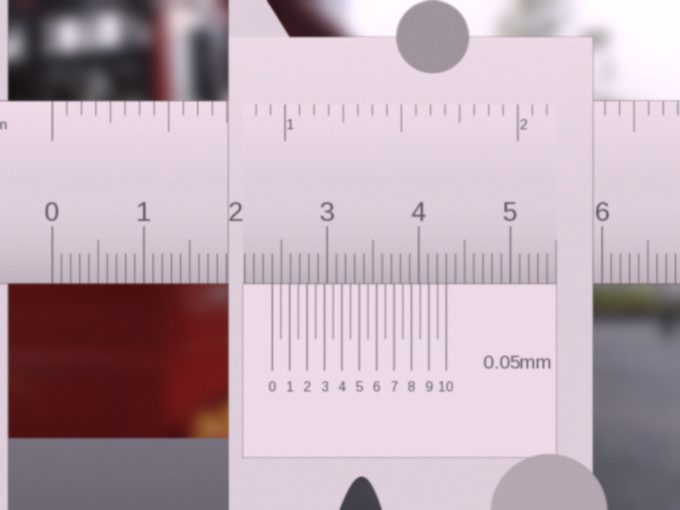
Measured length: 24.0 mm
